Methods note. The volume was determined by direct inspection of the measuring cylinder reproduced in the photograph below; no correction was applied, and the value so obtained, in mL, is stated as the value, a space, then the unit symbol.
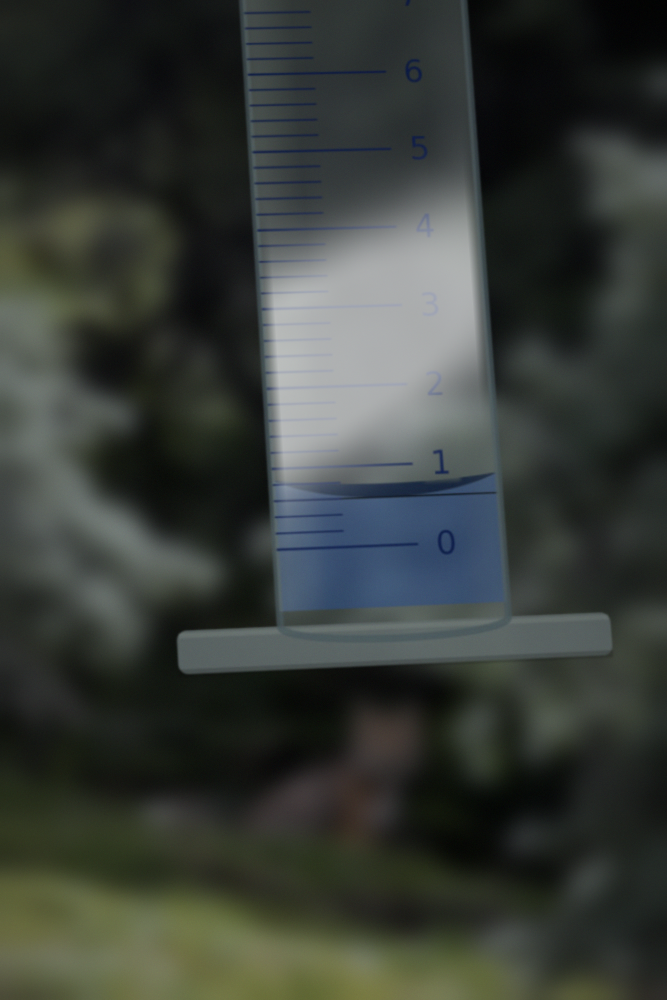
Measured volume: 0.6 mL
